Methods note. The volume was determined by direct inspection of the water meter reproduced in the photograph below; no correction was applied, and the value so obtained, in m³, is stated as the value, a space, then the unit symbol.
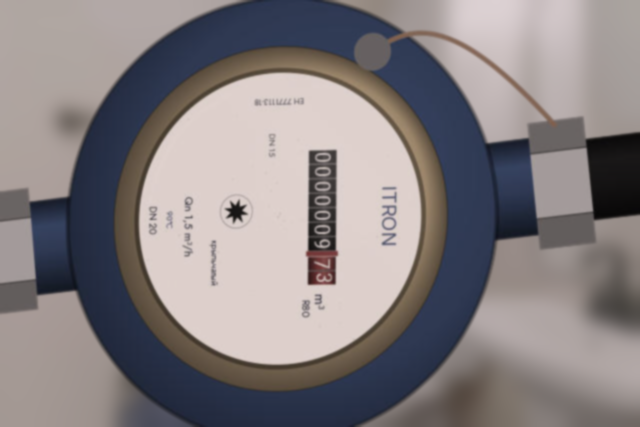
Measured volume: 9.73 m³
